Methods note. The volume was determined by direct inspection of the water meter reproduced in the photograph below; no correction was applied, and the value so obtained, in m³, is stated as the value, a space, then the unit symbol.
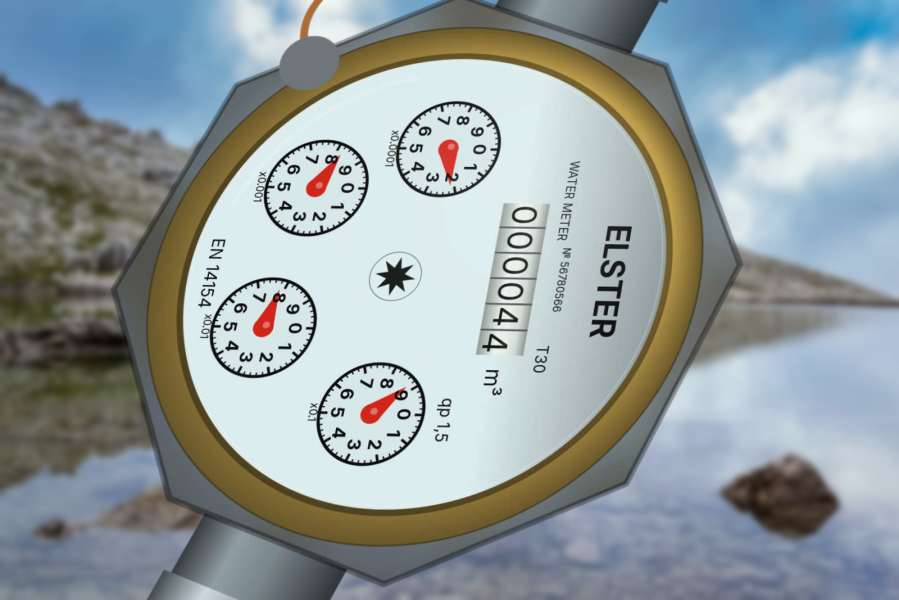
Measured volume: 43.8782 m³
